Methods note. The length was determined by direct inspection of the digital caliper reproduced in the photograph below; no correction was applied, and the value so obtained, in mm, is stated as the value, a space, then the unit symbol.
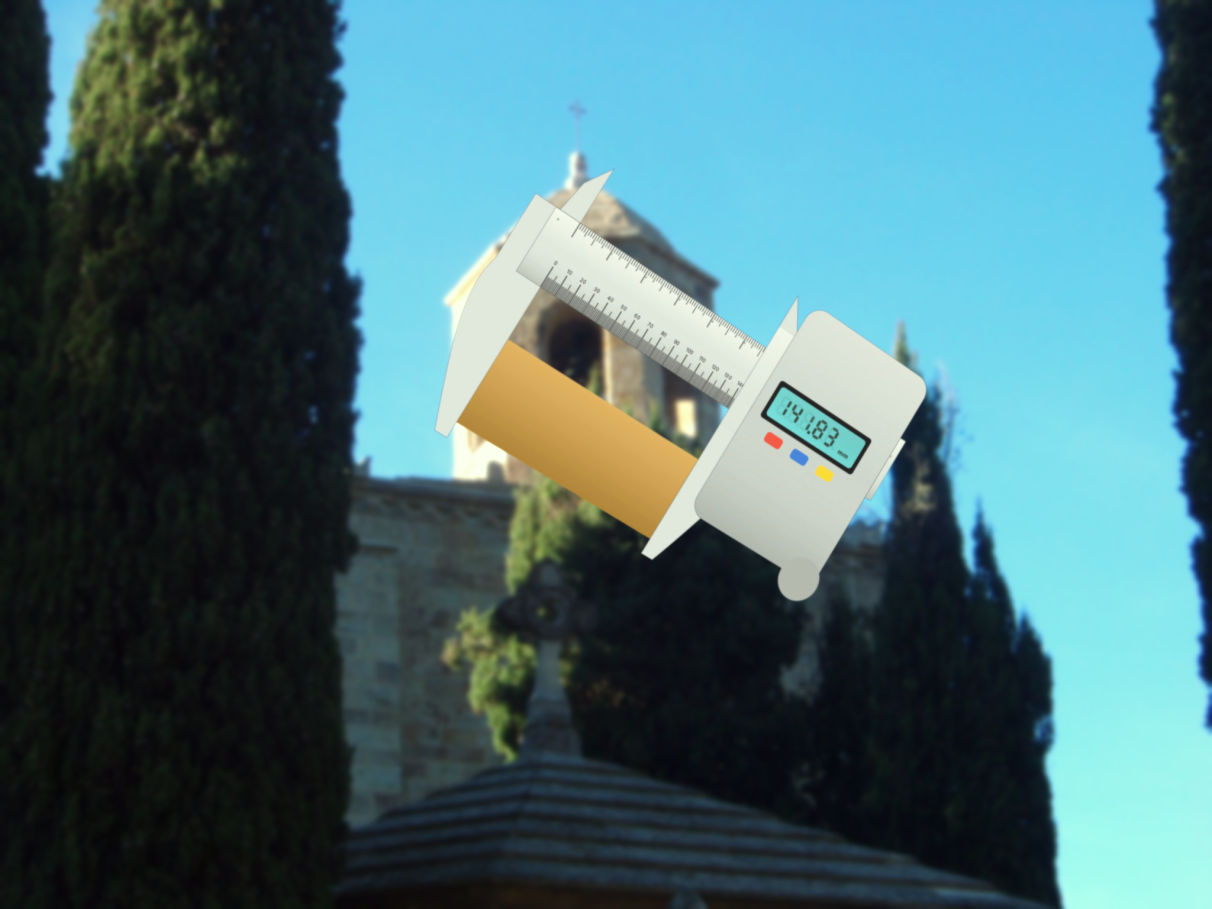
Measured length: 141.83 mm
